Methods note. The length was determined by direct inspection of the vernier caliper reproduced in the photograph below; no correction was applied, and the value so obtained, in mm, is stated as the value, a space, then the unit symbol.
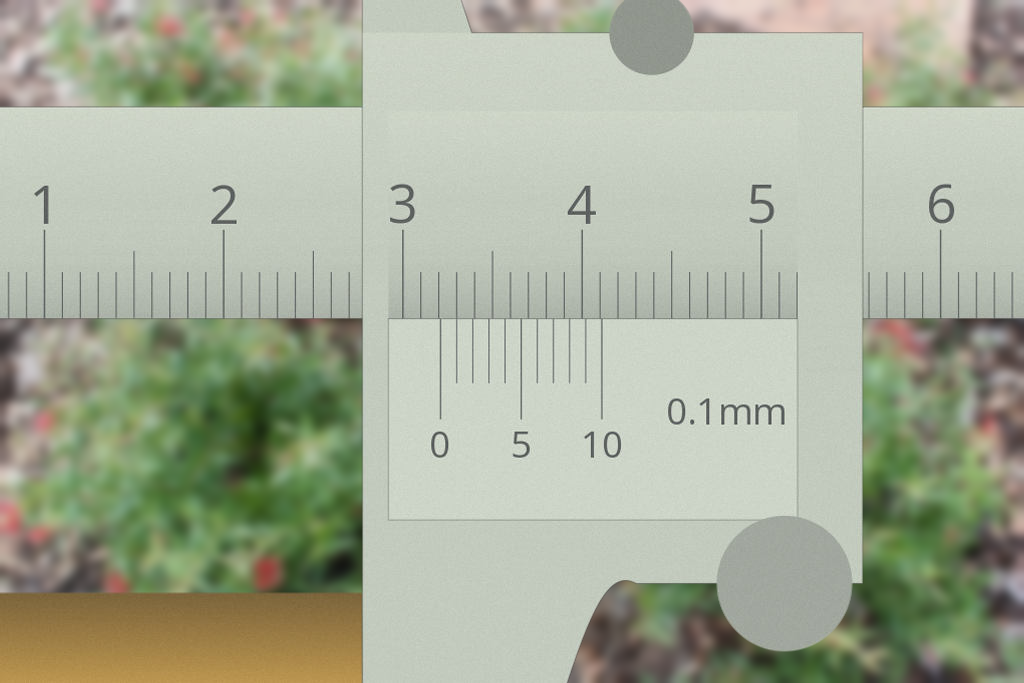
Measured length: 32.1 mm
